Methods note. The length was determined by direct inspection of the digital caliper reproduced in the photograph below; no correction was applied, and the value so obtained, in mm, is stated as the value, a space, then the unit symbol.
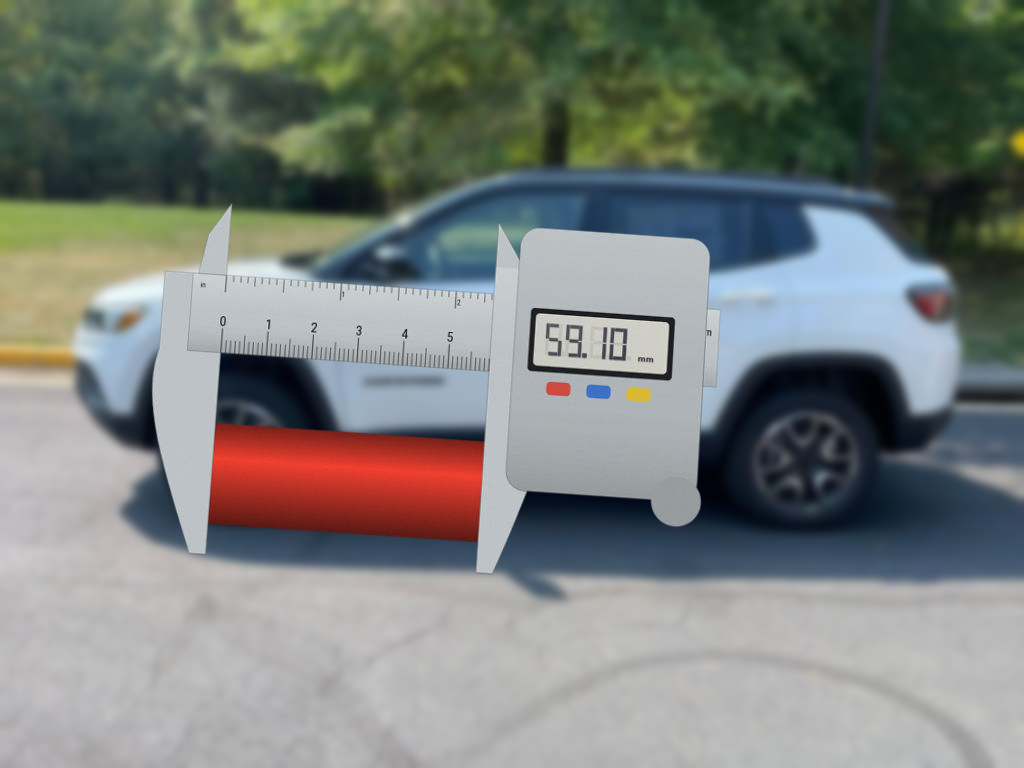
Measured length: 59.10 mm
